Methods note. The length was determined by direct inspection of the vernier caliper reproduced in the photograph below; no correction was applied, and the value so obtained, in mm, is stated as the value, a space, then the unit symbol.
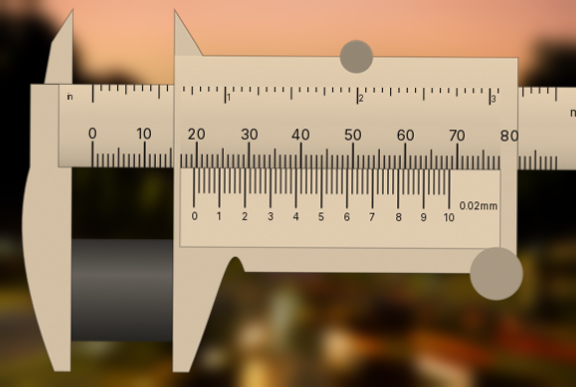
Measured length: 19.5 mm
